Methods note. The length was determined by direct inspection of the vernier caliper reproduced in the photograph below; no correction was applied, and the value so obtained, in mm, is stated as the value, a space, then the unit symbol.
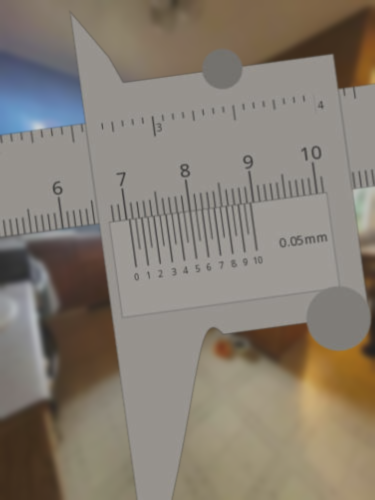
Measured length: 70.5 mm
